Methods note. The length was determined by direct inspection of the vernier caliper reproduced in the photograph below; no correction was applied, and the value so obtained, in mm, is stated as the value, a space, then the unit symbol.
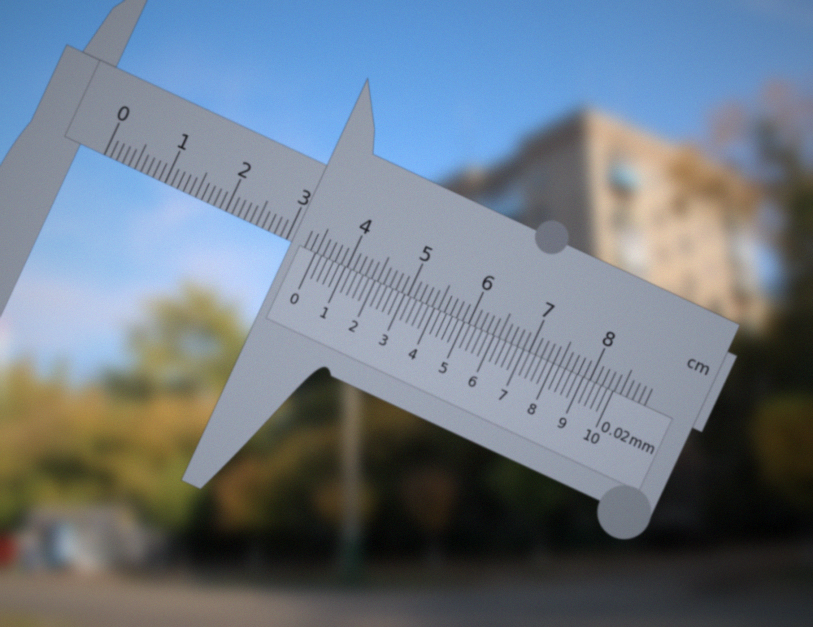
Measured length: 34.8 mm
